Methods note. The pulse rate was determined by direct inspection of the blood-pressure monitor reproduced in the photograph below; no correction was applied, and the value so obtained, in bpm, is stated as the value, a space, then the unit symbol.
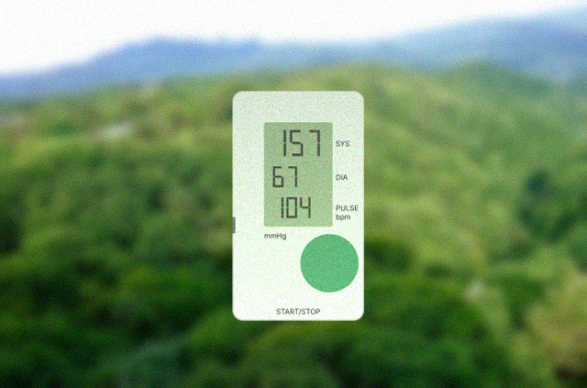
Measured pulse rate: 104 bpm
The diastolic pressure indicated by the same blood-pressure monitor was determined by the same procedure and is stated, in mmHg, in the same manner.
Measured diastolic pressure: 67 mmHg
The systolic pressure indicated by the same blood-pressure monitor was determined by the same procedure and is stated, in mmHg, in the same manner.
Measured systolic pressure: 157 mmHg
